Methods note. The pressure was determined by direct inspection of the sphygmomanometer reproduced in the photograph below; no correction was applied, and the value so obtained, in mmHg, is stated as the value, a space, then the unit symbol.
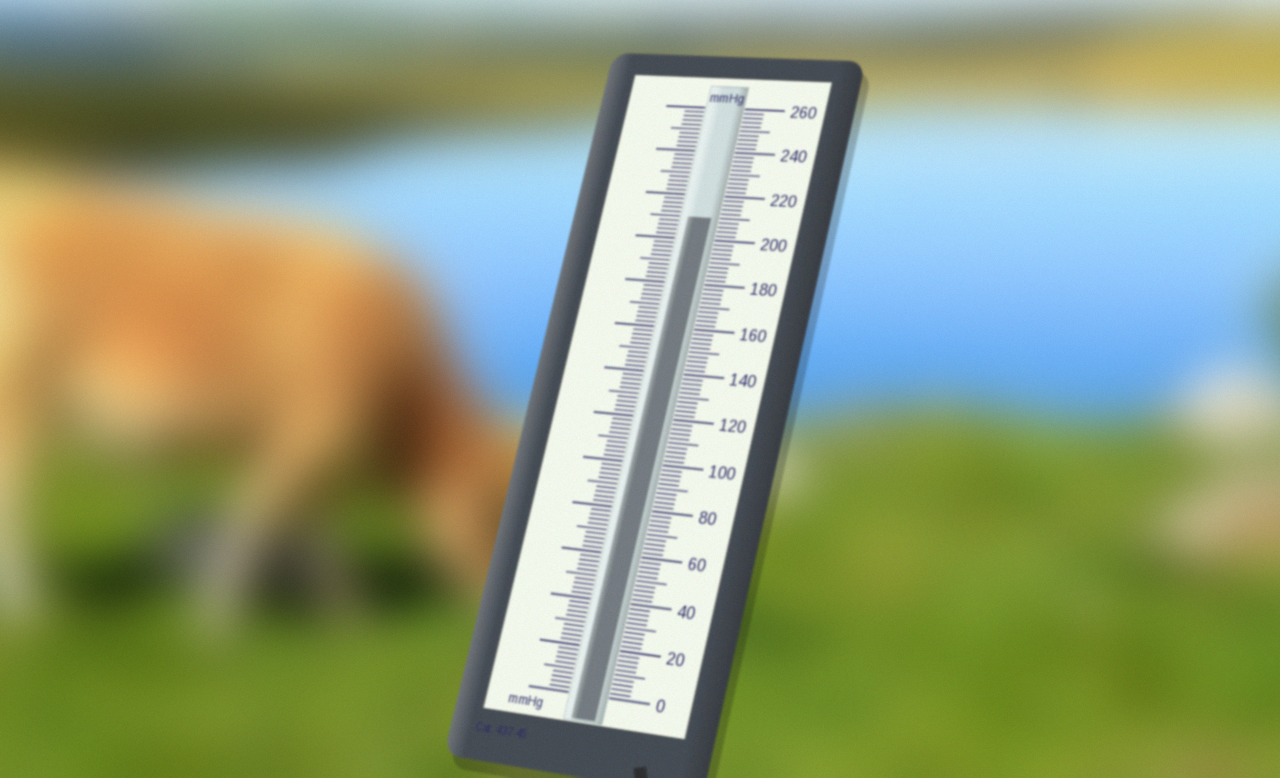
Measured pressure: 210 mmHg
